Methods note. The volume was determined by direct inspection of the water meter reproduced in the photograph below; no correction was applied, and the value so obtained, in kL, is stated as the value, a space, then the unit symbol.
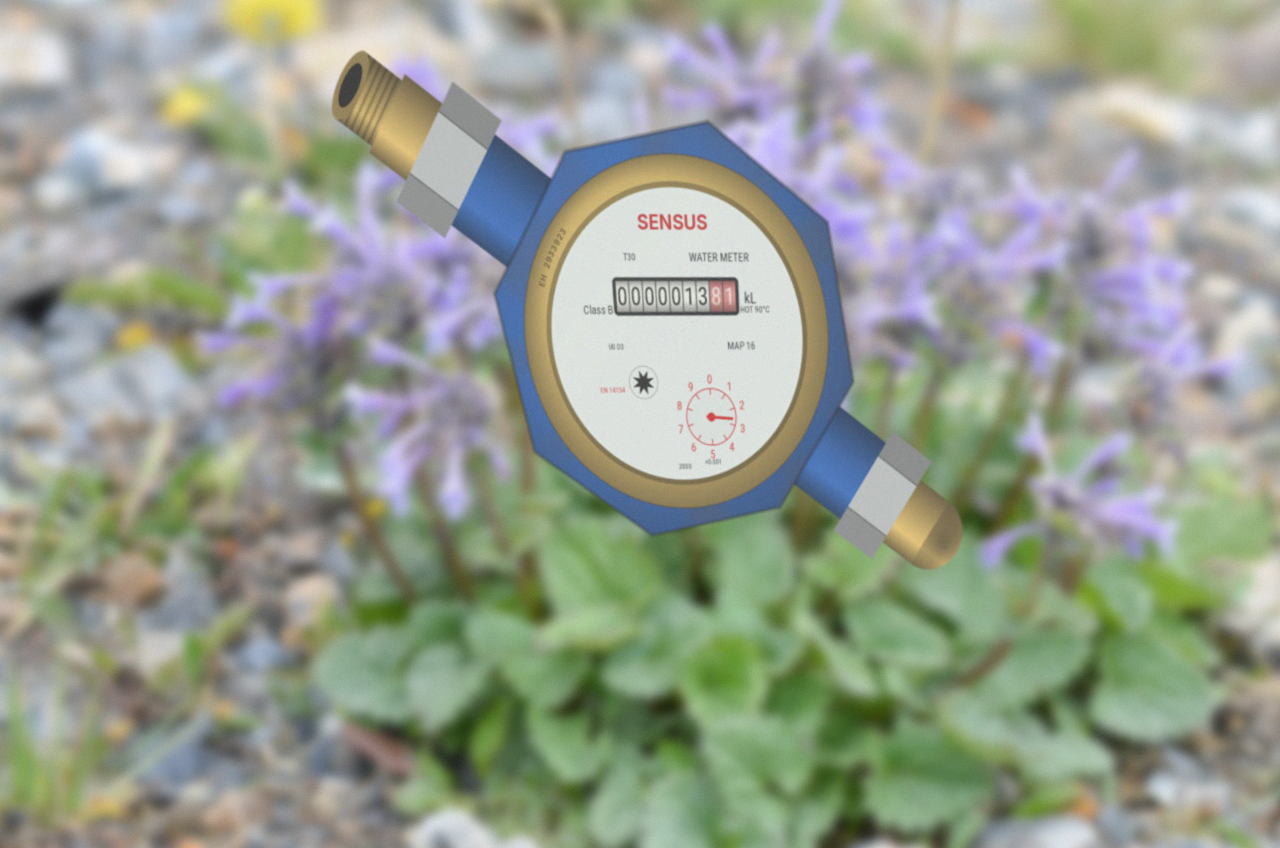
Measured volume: 13.812 kL
